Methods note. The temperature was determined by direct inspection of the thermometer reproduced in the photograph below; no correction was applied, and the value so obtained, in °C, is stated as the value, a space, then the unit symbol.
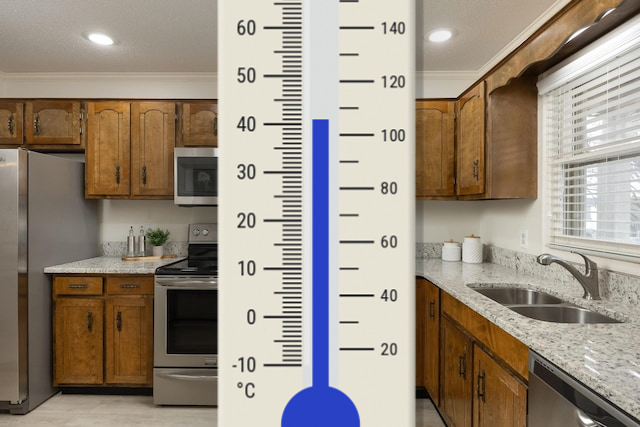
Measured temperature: 41 °C
